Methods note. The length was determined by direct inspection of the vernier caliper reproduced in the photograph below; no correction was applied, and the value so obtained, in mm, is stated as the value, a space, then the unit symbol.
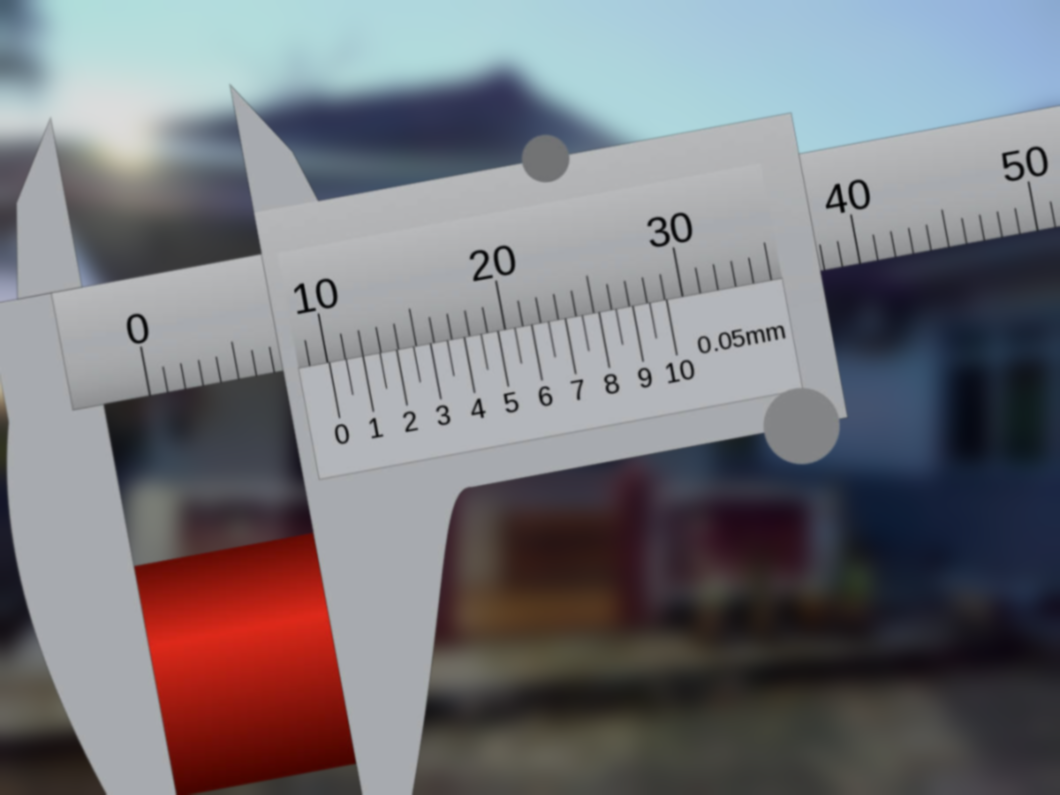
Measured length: 10.1 mm
